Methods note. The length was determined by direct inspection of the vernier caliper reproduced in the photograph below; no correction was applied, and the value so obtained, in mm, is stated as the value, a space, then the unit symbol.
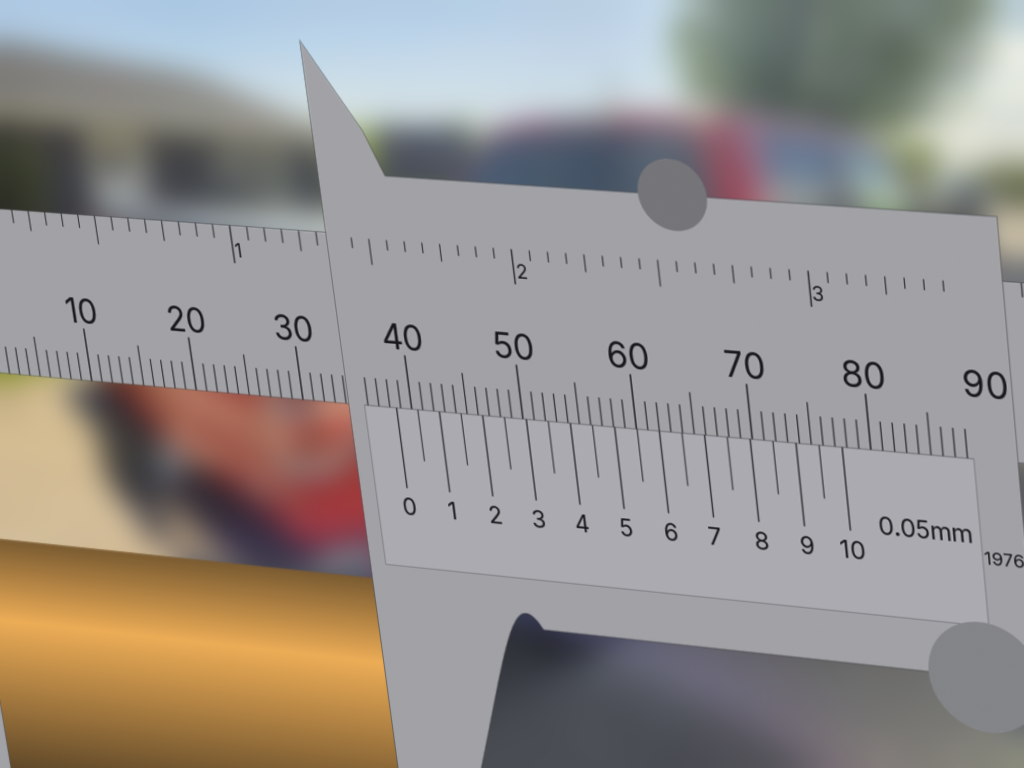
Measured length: 38.6 mm
